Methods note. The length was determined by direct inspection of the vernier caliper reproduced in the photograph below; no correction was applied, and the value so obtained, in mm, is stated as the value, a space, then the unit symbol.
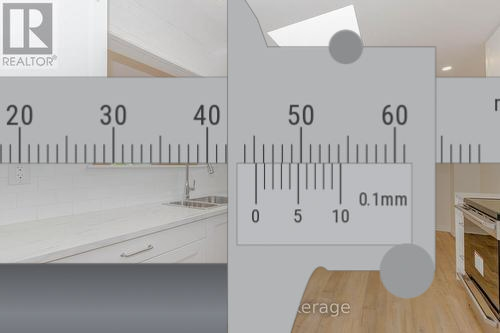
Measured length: 45.2 mm
